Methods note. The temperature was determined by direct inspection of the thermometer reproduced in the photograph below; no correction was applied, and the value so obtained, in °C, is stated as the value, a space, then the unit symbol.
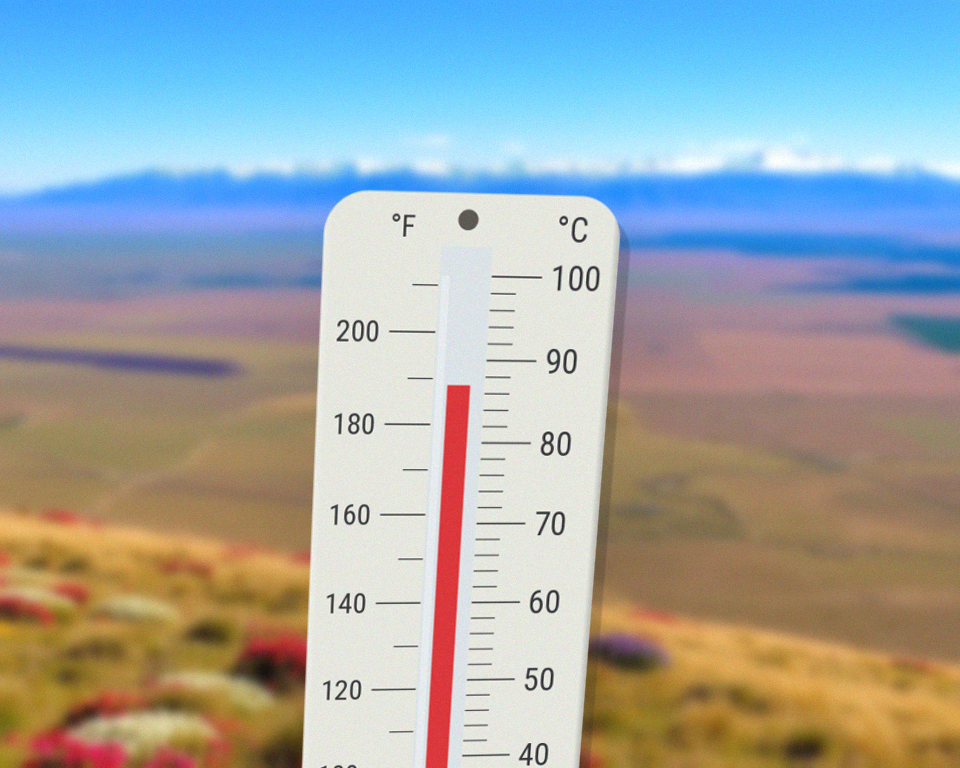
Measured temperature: 87 °C
